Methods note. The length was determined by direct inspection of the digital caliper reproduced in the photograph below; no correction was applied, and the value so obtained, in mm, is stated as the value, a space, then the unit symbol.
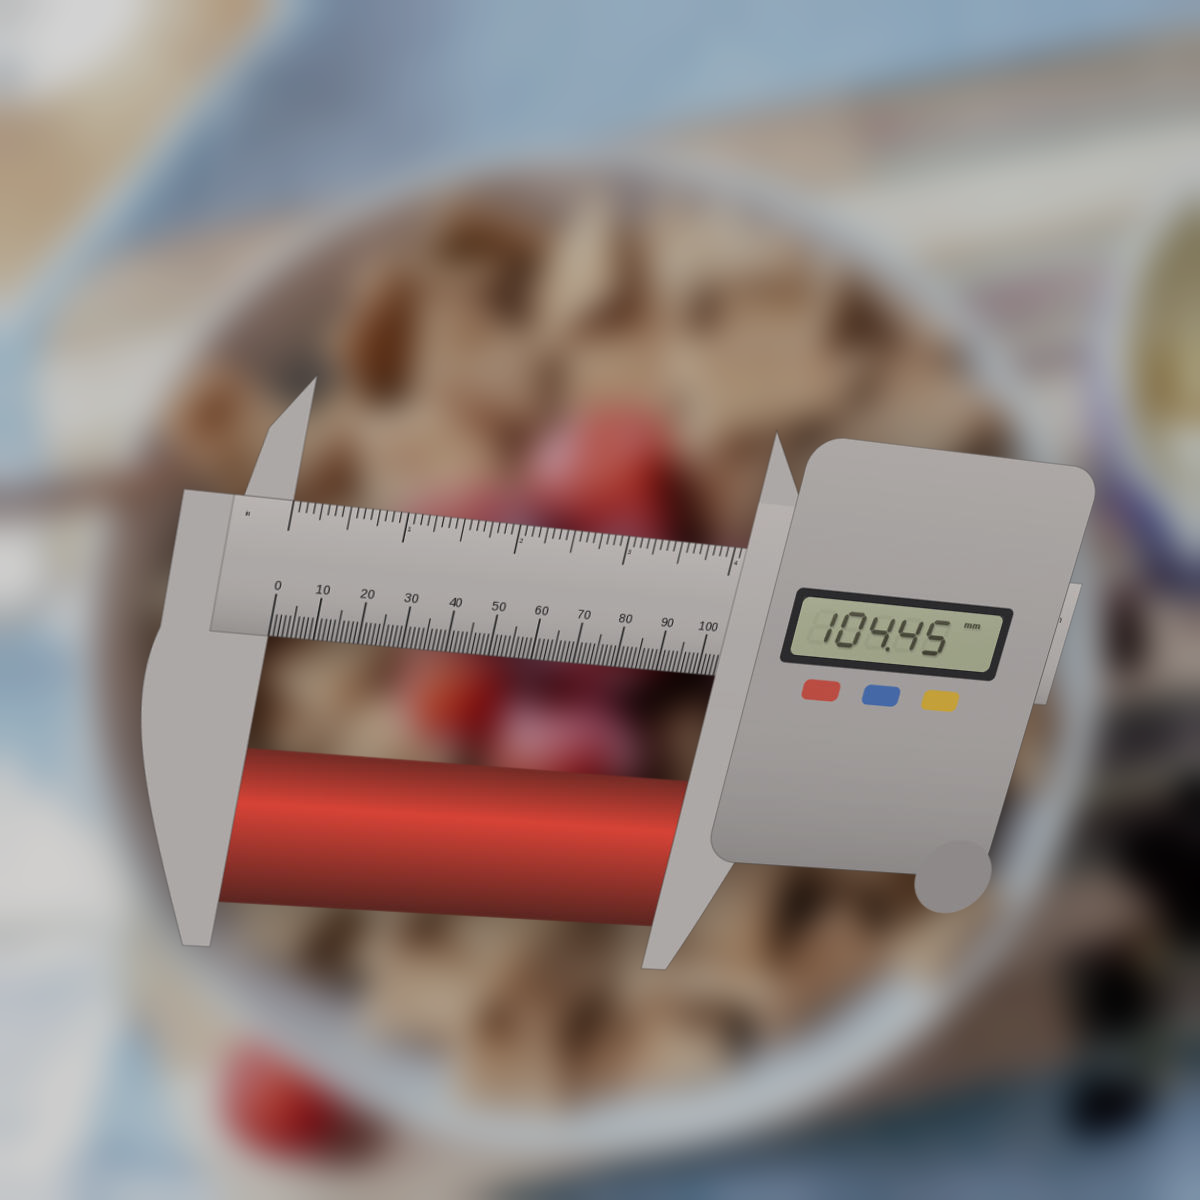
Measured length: 104.45 mm
